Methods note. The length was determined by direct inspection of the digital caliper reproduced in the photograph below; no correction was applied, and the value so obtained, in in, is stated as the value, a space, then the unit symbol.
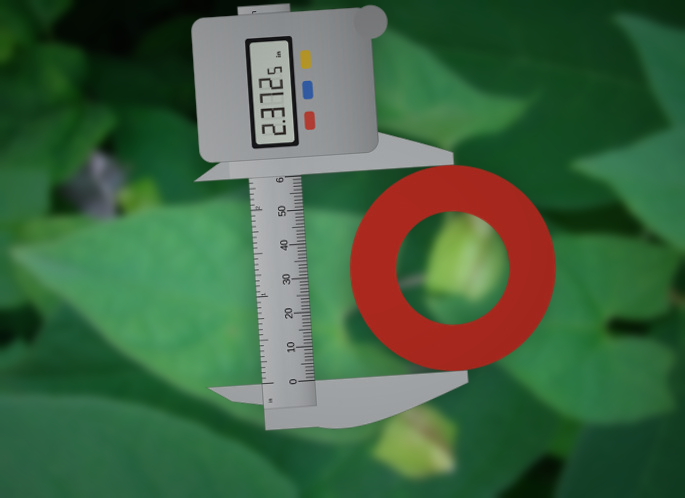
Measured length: 2.3725 in
